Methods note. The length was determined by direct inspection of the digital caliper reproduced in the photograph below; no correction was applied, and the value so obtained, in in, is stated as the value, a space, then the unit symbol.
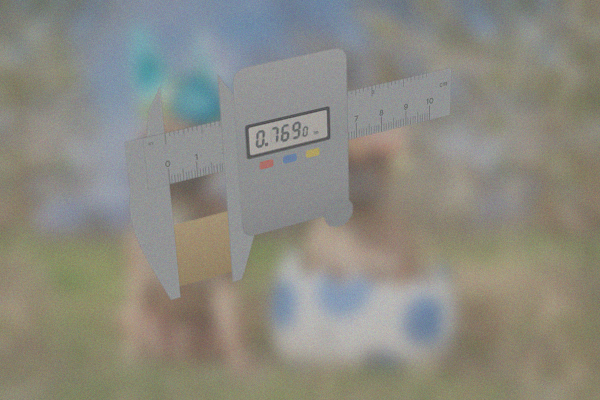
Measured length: 0.7690 in
